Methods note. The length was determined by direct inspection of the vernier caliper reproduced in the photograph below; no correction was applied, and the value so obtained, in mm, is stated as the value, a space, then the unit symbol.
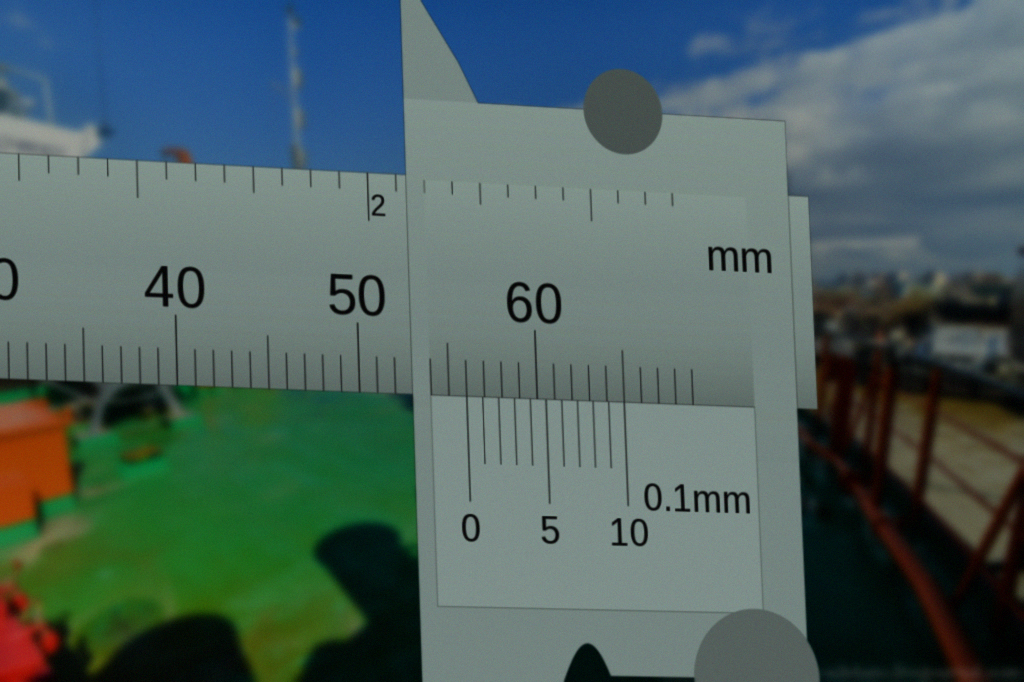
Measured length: 56.0 mm
